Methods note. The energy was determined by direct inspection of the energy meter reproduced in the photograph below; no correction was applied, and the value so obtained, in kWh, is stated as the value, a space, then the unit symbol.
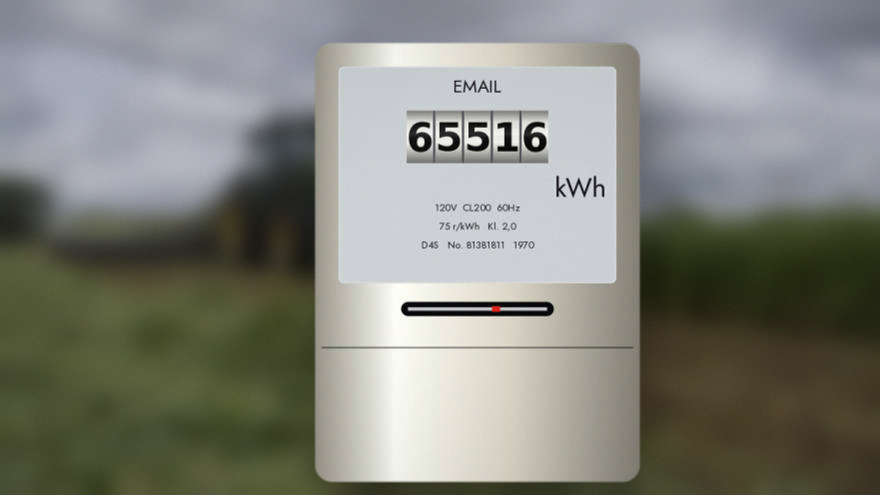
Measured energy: 65516 kWh
